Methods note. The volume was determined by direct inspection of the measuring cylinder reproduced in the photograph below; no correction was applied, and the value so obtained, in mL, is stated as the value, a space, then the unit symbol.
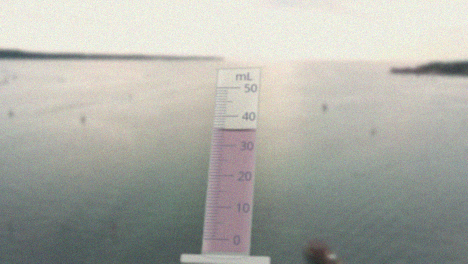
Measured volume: 35 mL
